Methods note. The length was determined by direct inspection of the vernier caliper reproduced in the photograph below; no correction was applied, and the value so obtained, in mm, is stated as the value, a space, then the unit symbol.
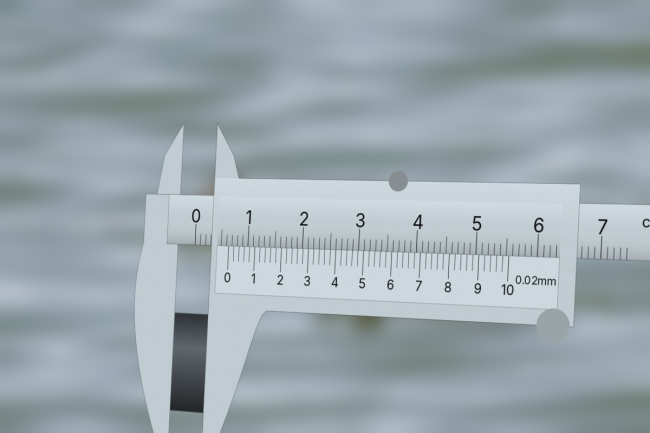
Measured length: 6.4 mm
